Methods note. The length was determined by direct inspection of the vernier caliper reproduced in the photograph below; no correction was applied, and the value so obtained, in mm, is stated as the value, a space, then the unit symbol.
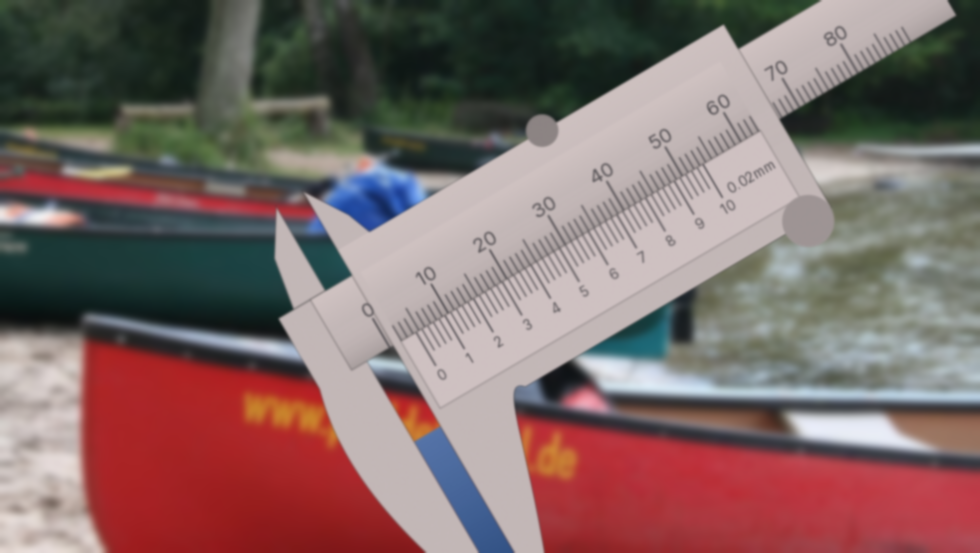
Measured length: 4.5 mm
